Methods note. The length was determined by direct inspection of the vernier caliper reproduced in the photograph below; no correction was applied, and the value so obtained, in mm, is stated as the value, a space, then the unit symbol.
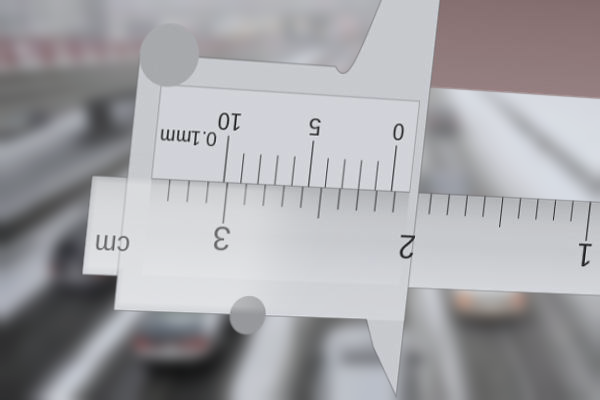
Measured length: 21.2 mm
